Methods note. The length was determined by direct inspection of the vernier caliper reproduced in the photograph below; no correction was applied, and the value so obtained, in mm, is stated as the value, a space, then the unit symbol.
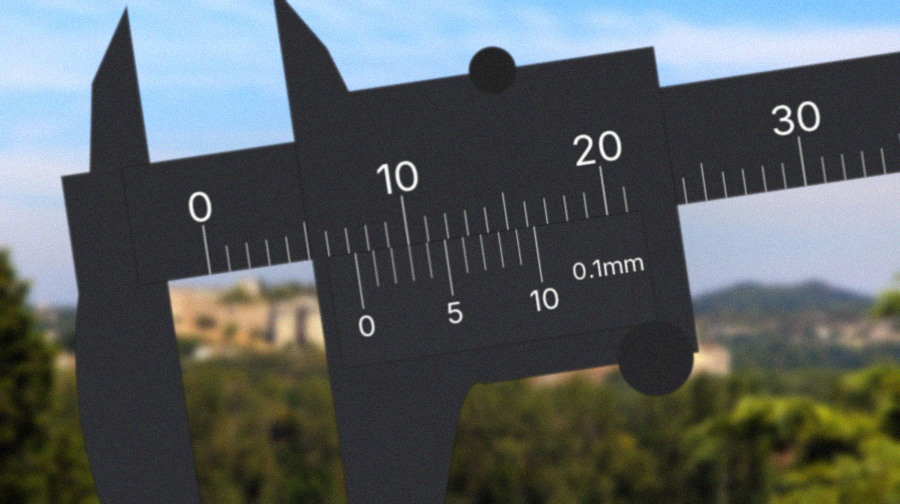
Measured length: 7.3 mm
